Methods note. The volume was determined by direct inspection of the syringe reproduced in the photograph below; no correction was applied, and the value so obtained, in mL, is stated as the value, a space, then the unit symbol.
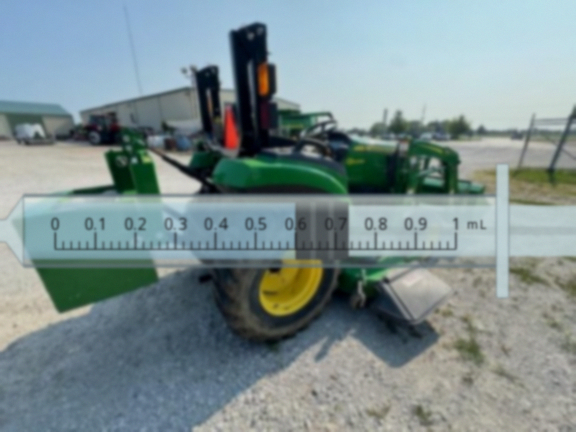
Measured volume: 0.6 mL
